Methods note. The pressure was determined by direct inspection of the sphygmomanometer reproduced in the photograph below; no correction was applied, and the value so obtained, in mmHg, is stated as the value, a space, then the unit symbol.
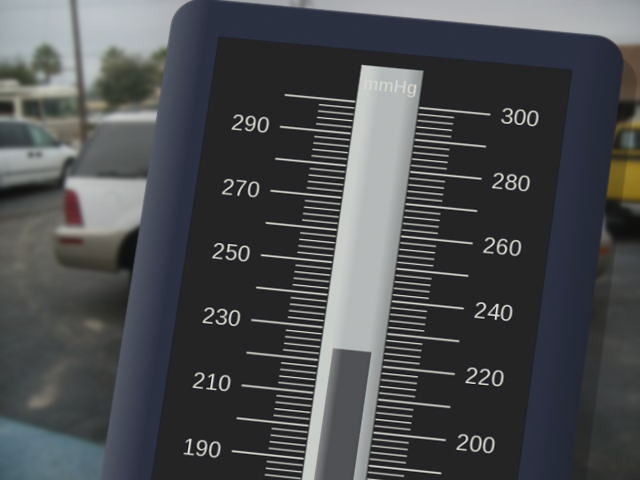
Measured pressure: 224 mmHg
